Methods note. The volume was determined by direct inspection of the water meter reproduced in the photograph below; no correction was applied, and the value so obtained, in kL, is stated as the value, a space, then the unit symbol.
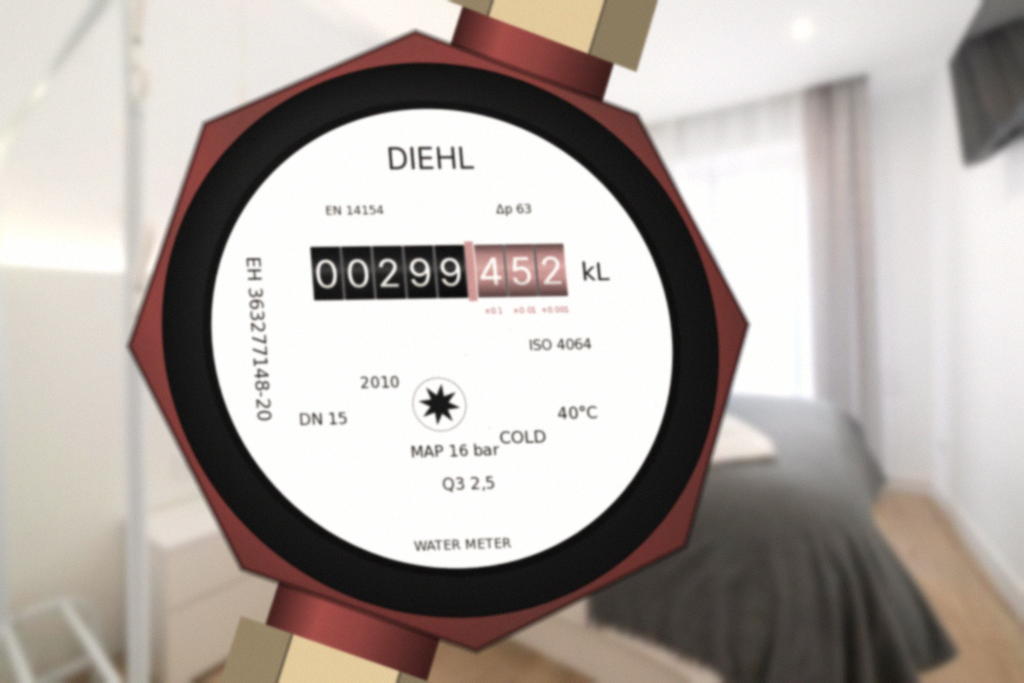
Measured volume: 299.452 kL
